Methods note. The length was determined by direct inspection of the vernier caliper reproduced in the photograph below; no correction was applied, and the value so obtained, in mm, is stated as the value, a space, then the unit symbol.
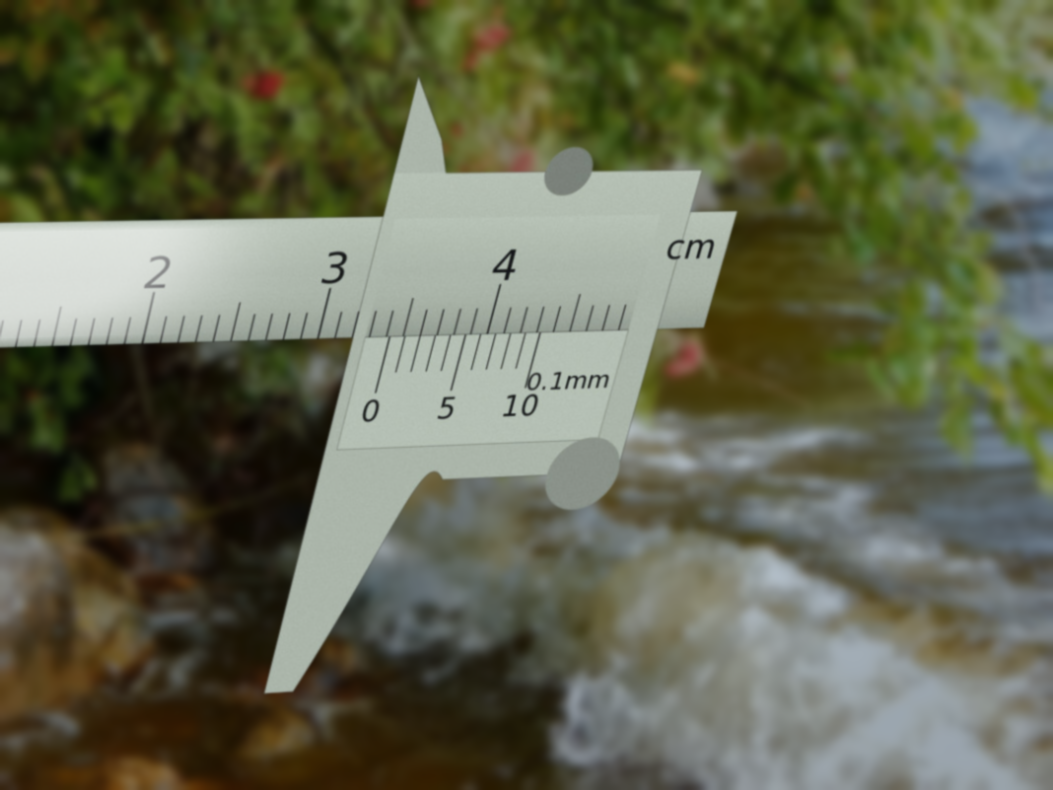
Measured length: 34.2 mm
